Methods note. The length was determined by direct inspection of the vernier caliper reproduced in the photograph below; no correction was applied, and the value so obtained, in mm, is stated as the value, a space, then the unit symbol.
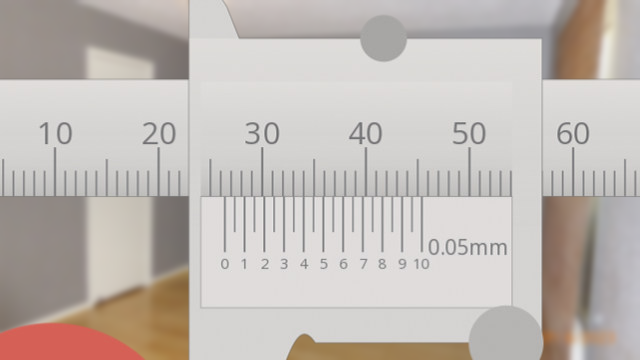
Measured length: 26.4 mm
